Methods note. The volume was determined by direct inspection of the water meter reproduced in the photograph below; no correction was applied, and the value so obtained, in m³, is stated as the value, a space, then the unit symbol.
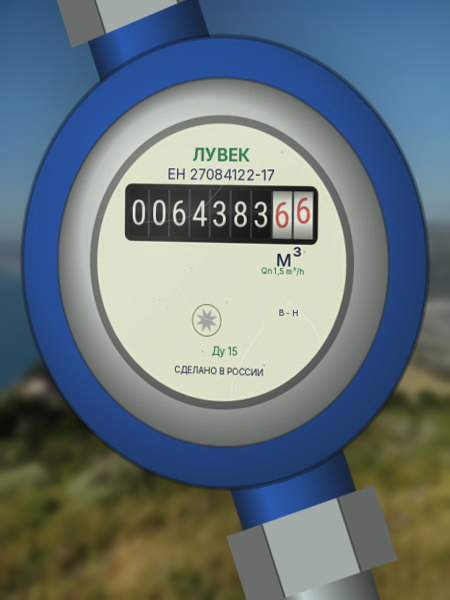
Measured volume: 64383.66 m³
